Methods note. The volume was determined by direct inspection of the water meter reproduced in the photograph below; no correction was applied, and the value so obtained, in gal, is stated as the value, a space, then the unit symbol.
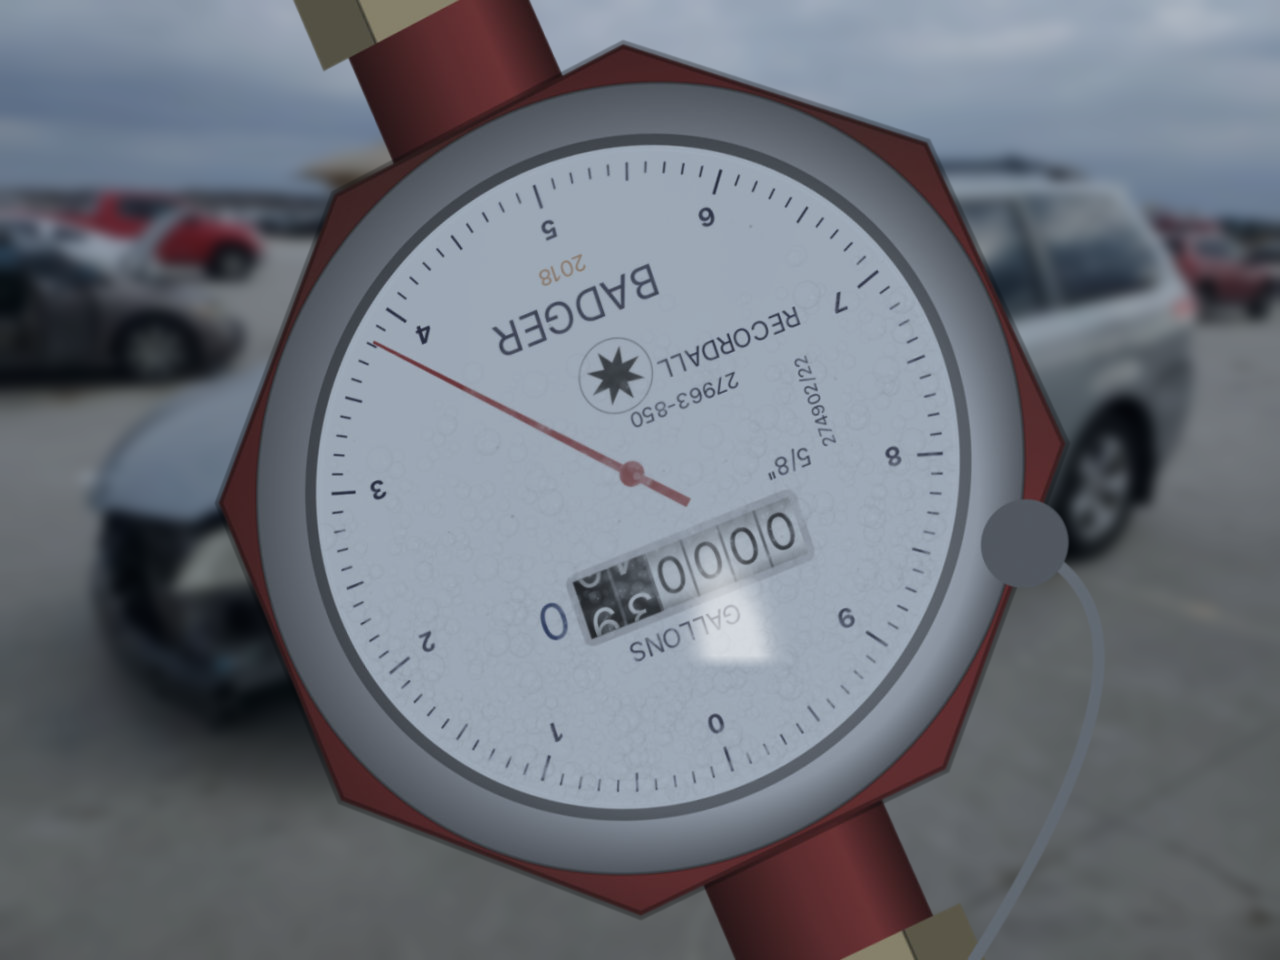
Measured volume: 393.8 gal
